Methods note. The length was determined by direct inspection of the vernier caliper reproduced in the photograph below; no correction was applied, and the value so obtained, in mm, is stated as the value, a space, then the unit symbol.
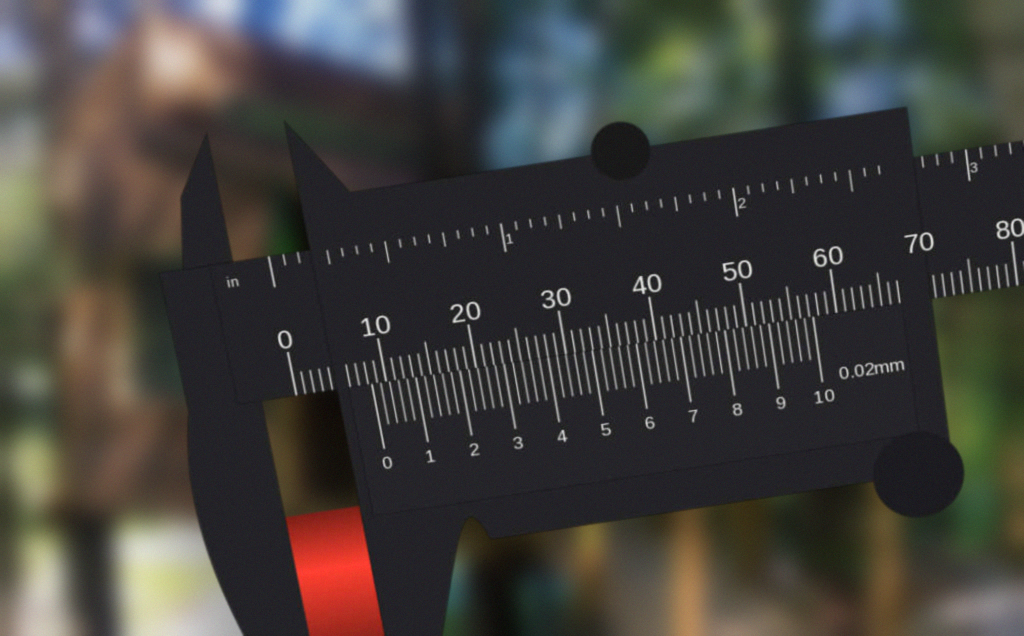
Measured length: 8.4 mm
